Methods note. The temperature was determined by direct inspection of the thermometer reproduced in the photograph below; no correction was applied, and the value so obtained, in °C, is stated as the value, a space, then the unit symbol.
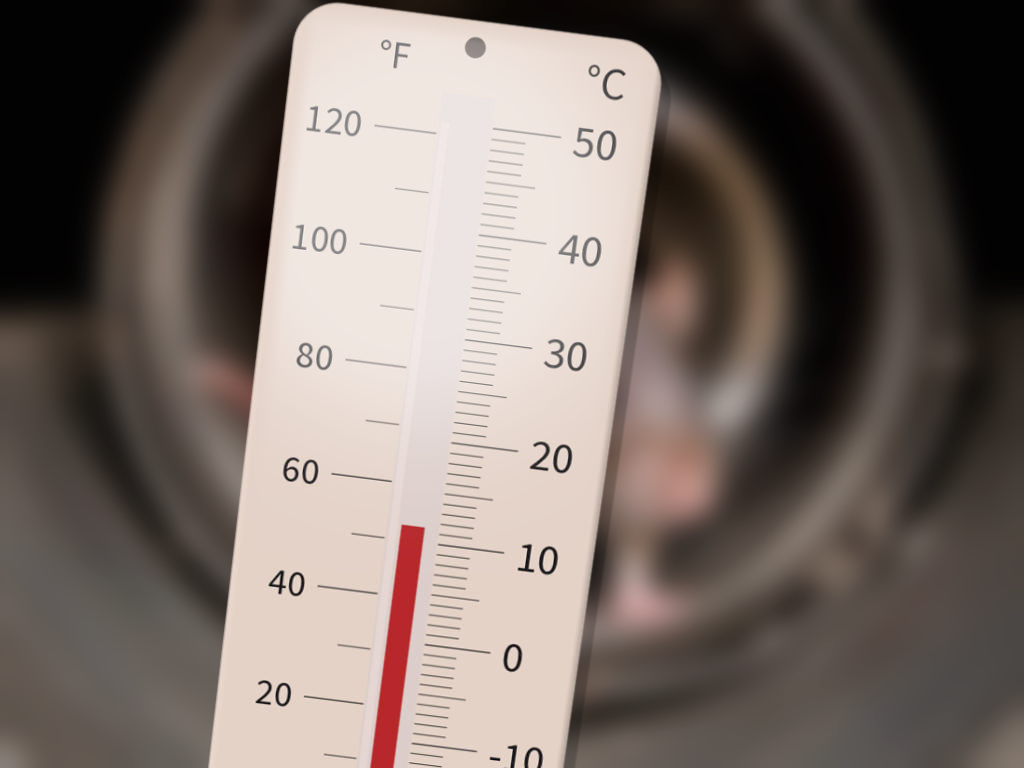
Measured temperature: 11.5 °C
